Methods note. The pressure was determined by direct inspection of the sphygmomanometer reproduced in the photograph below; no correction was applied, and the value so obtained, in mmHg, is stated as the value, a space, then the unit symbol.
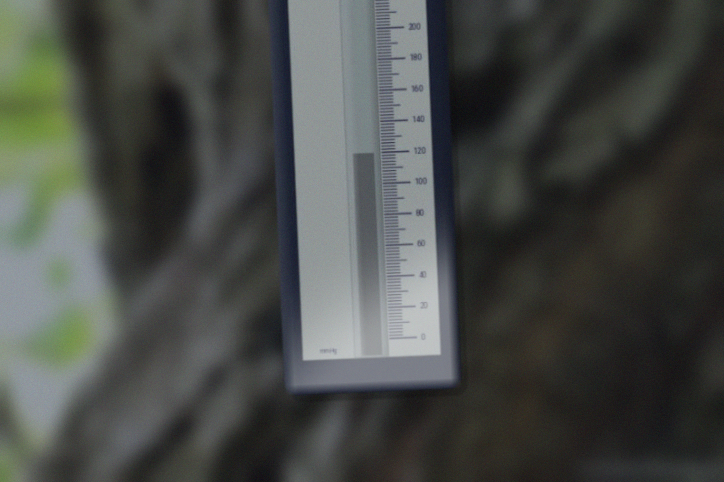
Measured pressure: 120 mmHg
